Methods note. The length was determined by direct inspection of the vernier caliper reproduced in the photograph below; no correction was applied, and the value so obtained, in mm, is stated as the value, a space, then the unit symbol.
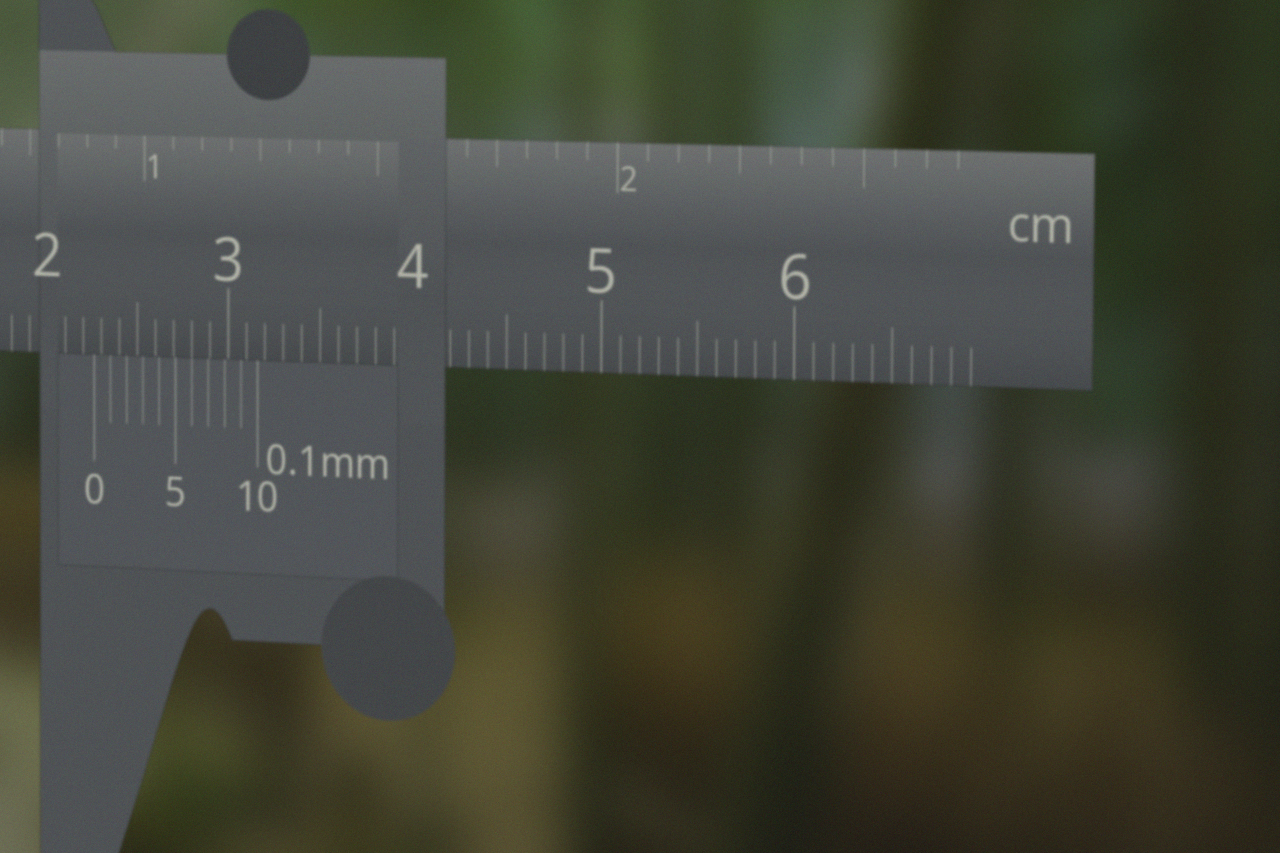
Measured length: 22.6 mm
